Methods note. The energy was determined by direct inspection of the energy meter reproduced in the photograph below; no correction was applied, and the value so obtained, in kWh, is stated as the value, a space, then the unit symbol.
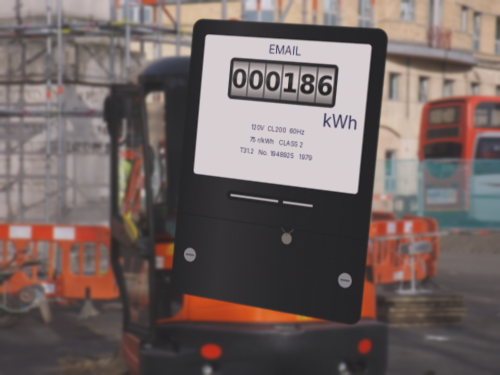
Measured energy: 186 kWh
